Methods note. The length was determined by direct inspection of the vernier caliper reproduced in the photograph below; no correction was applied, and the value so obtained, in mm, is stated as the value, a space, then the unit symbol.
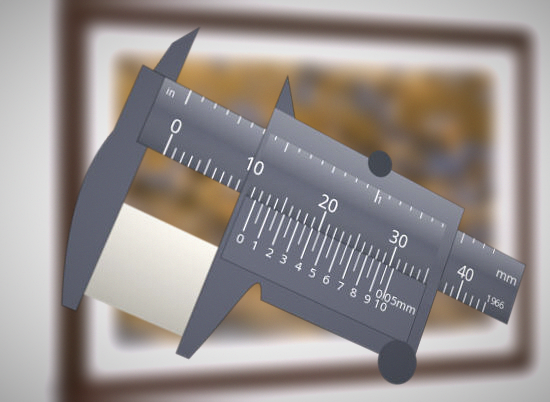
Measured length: 11.6 mm
